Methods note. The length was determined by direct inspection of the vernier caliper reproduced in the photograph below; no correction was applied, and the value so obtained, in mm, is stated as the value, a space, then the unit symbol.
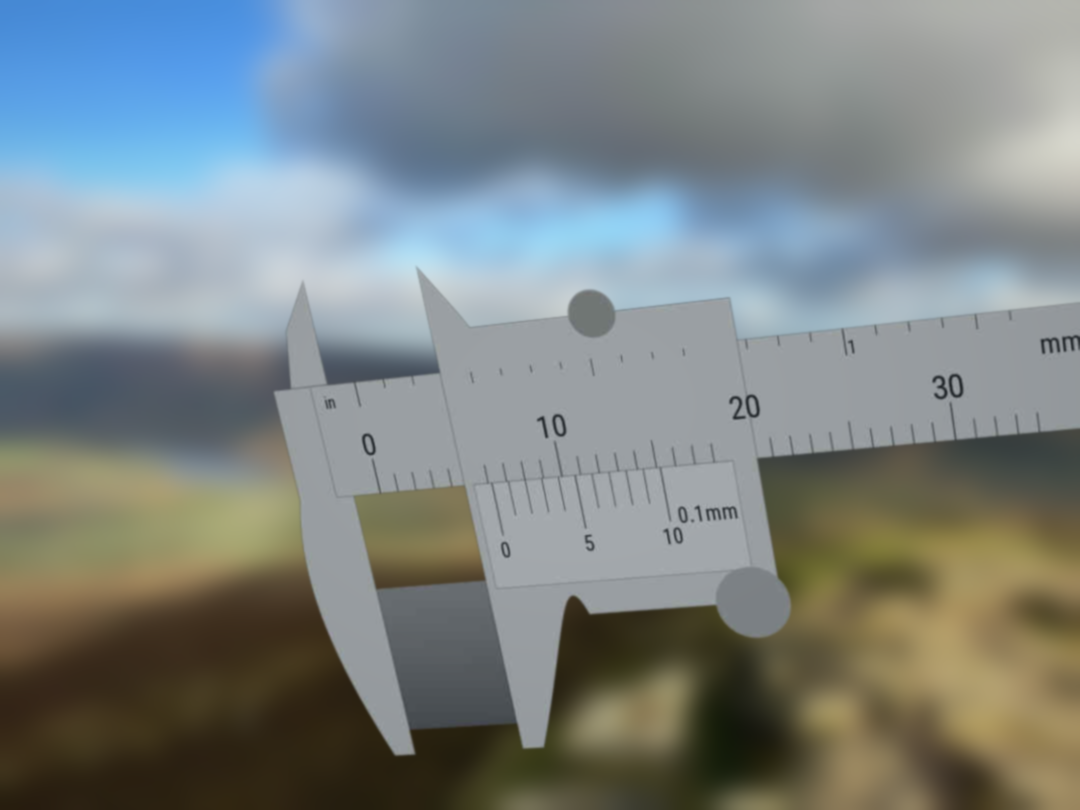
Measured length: 6.2 mm
